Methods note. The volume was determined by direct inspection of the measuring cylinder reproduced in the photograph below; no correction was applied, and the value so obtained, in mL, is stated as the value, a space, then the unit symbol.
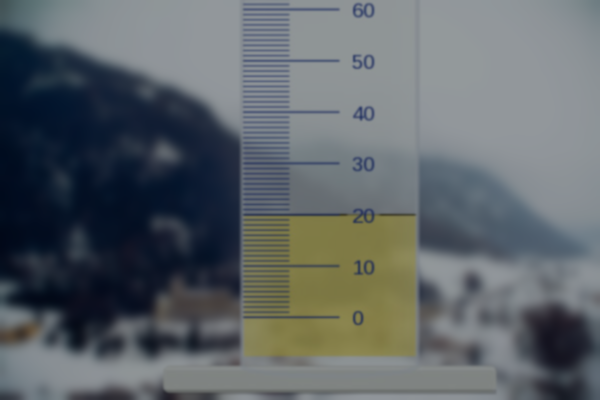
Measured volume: 20 mL
